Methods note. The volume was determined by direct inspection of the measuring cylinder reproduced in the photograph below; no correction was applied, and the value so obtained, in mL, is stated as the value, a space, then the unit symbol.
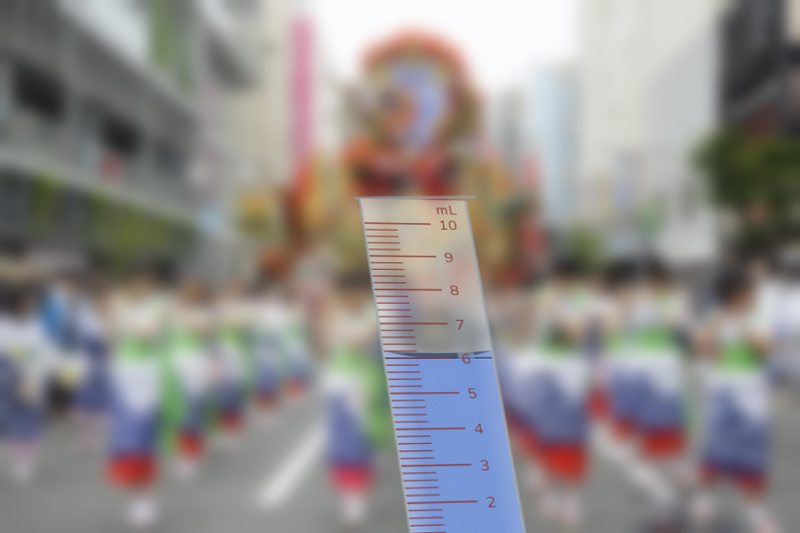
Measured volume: 6 mL
